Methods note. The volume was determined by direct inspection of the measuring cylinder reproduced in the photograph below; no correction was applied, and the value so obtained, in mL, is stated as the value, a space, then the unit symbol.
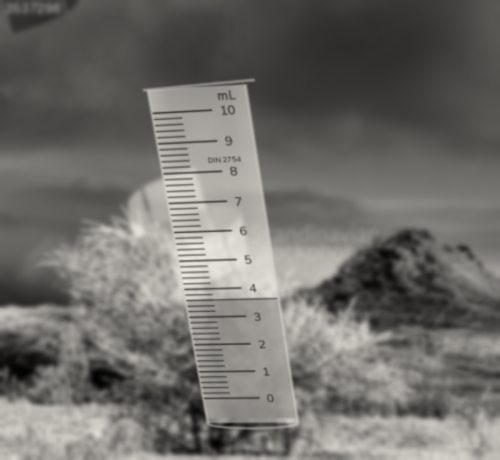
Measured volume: 3.6 mL
